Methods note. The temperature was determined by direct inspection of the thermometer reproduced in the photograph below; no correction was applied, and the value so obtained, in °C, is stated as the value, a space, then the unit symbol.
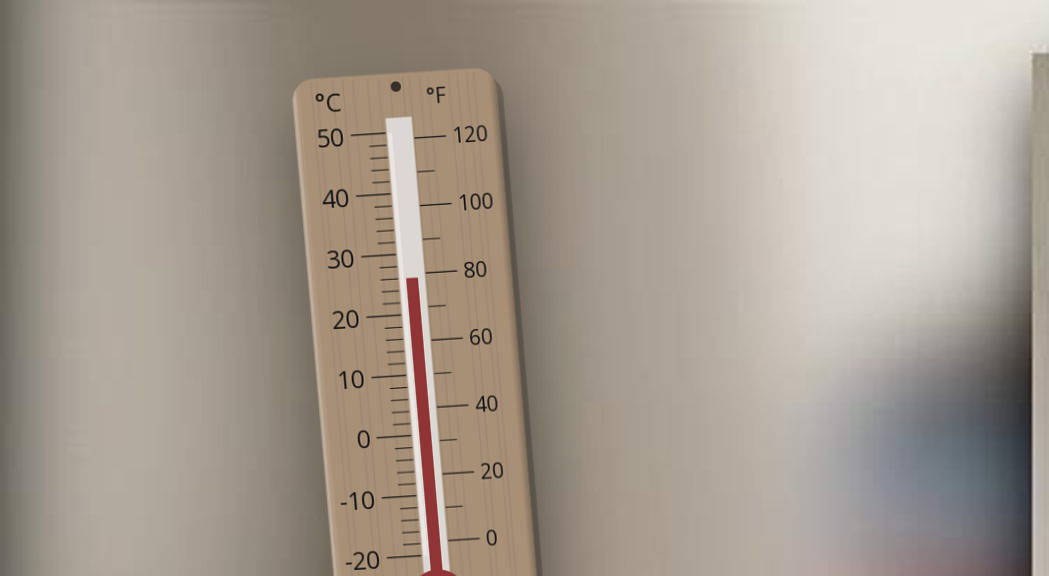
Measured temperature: 26 °C
